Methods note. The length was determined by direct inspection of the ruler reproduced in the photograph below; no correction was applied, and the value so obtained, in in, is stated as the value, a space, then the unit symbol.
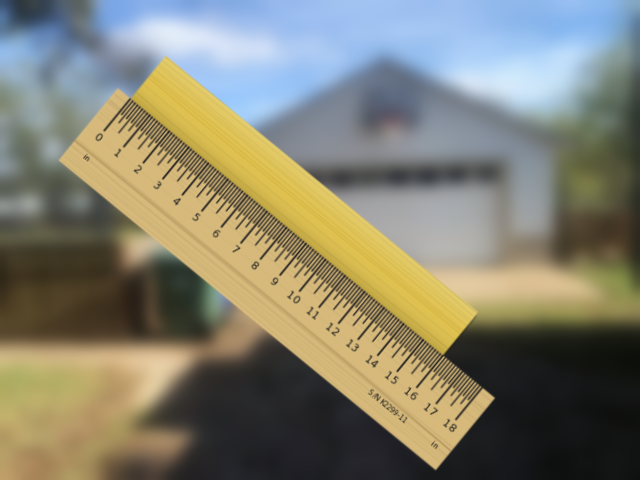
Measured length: 16 in
